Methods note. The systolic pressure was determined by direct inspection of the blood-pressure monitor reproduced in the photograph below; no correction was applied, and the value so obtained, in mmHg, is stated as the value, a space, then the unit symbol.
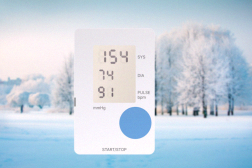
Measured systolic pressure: 154 mmHg
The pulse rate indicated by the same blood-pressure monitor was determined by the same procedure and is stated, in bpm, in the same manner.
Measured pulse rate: 91 bpm
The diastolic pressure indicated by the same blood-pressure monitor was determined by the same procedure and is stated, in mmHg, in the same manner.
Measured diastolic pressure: 74 mmHg
